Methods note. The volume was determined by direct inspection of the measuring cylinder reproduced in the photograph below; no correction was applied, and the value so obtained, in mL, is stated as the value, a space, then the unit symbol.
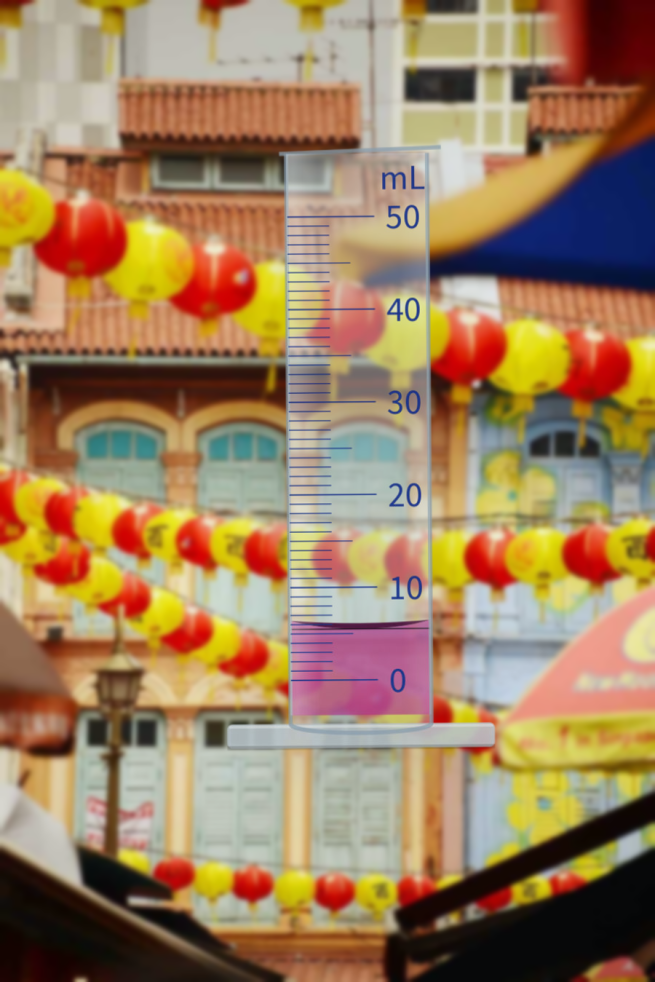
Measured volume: 5.5 mL
